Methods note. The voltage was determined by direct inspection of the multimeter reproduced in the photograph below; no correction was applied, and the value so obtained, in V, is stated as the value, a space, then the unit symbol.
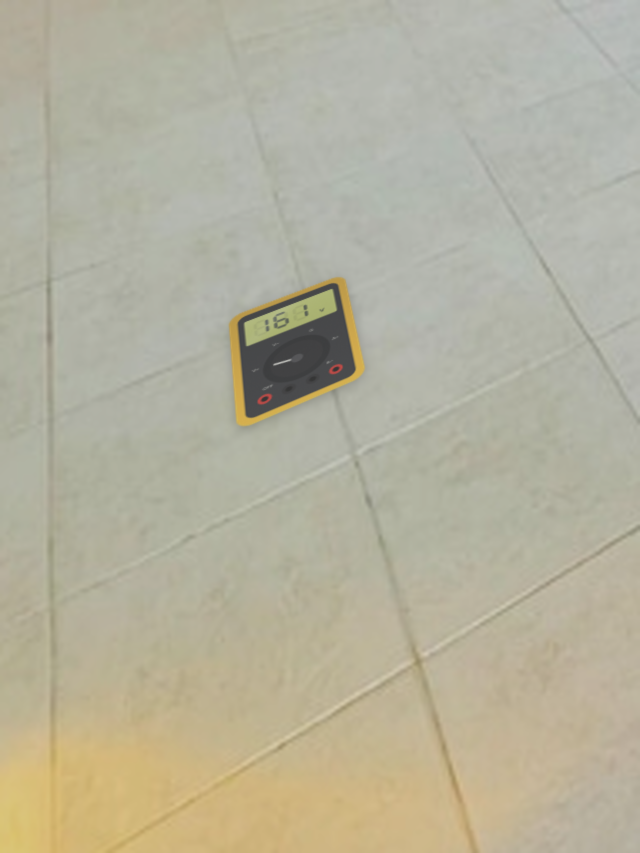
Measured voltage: 161 V
